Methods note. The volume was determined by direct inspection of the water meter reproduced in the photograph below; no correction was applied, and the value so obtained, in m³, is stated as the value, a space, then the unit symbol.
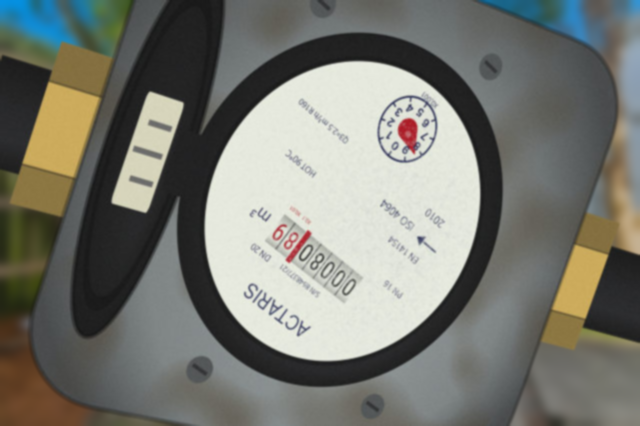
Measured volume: 80.898 m³
